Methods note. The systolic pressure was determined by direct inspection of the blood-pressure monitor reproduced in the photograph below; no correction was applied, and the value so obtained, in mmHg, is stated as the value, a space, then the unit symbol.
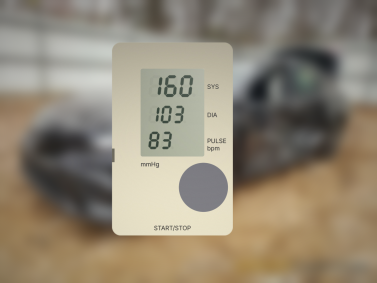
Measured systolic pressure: 160 mmHg
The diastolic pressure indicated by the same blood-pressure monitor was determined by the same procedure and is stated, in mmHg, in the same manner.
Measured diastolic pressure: 103 mmHg
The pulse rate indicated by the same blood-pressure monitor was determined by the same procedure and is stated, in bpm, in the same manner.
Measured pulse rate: 83 bpm
